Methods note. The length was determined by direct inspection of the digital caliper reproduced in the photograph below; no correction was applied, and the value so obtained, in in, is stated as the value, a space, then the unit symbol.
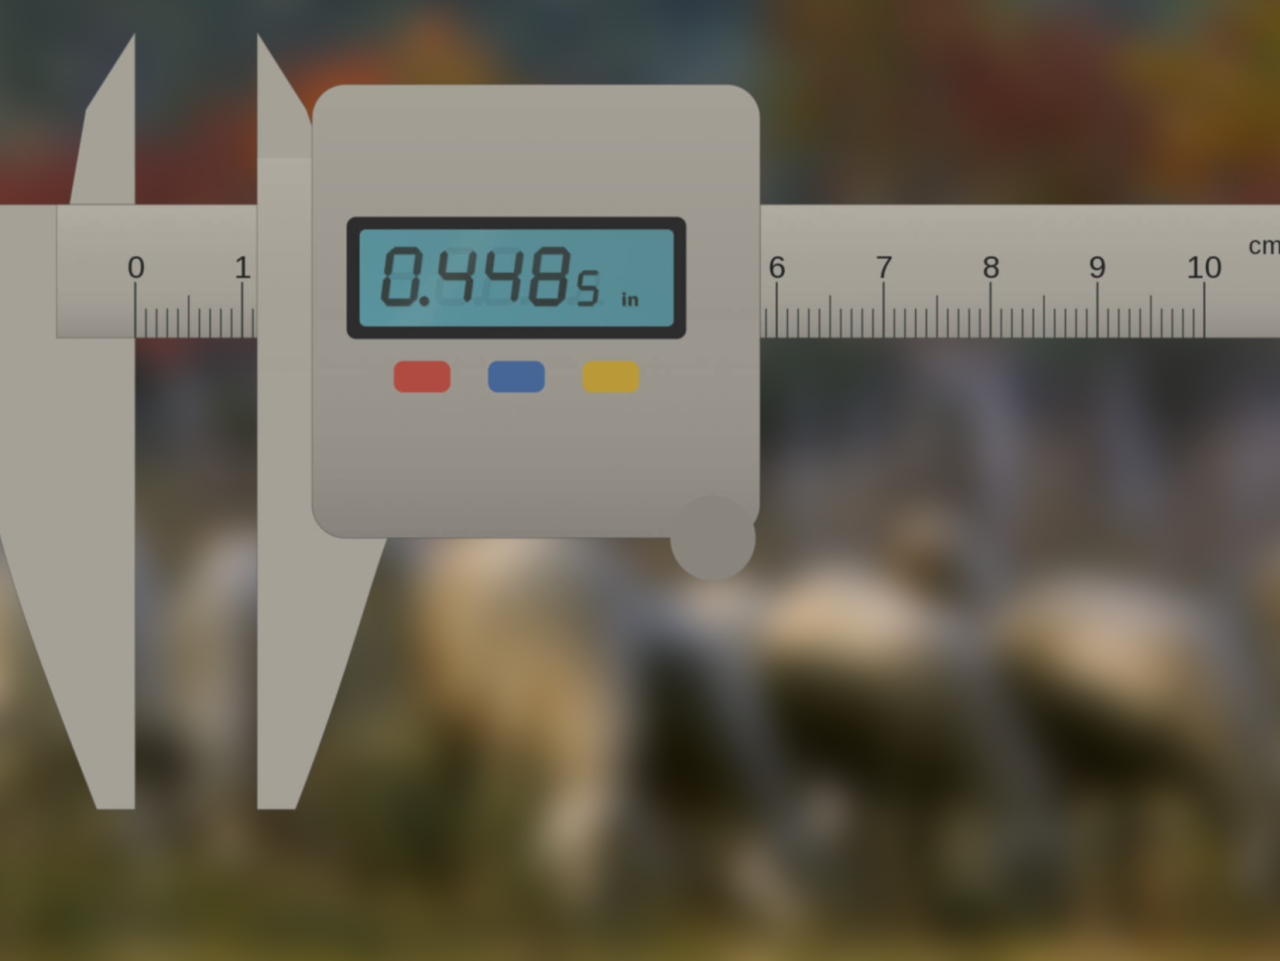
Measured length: 0.4485 in
